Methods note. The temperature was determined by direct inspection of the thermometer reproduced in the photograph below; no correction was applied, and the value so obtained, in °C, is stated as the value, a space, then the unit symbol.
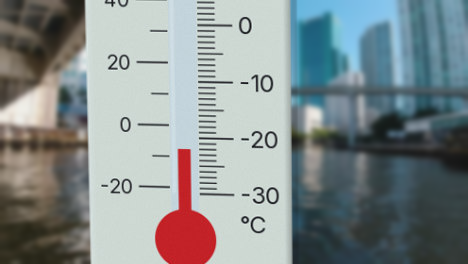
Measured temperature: -22 °C
